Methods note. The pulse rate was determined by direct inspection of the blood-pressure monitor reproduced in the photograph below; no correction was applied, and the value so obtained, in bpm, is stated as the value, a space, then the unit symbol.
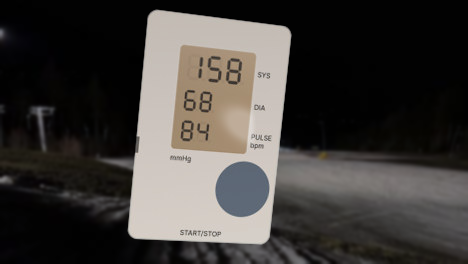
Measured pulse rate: 84 bpm
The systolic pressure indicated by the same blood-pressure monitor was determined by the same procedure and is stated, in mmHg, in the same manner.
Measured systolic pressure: 158 mmHg
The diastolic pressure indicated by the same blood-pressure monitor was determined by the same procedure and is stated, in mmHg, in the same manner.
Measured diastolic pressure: 68 mmHg
